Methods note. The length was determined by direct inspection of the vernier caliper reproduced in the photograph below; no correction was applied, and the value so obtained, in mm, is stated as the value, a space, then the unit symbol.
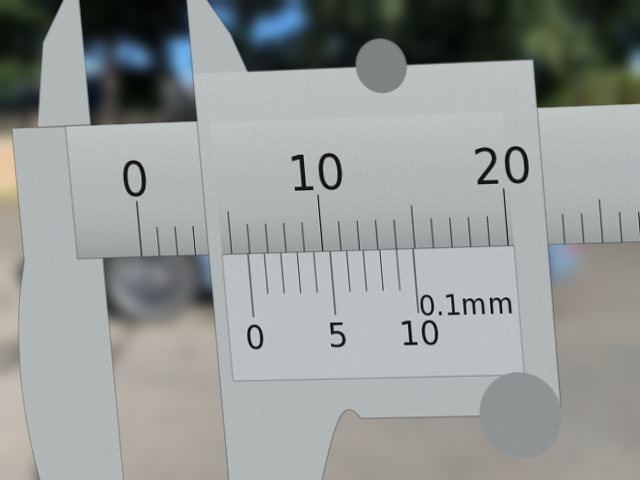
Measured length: 5.9 mm
